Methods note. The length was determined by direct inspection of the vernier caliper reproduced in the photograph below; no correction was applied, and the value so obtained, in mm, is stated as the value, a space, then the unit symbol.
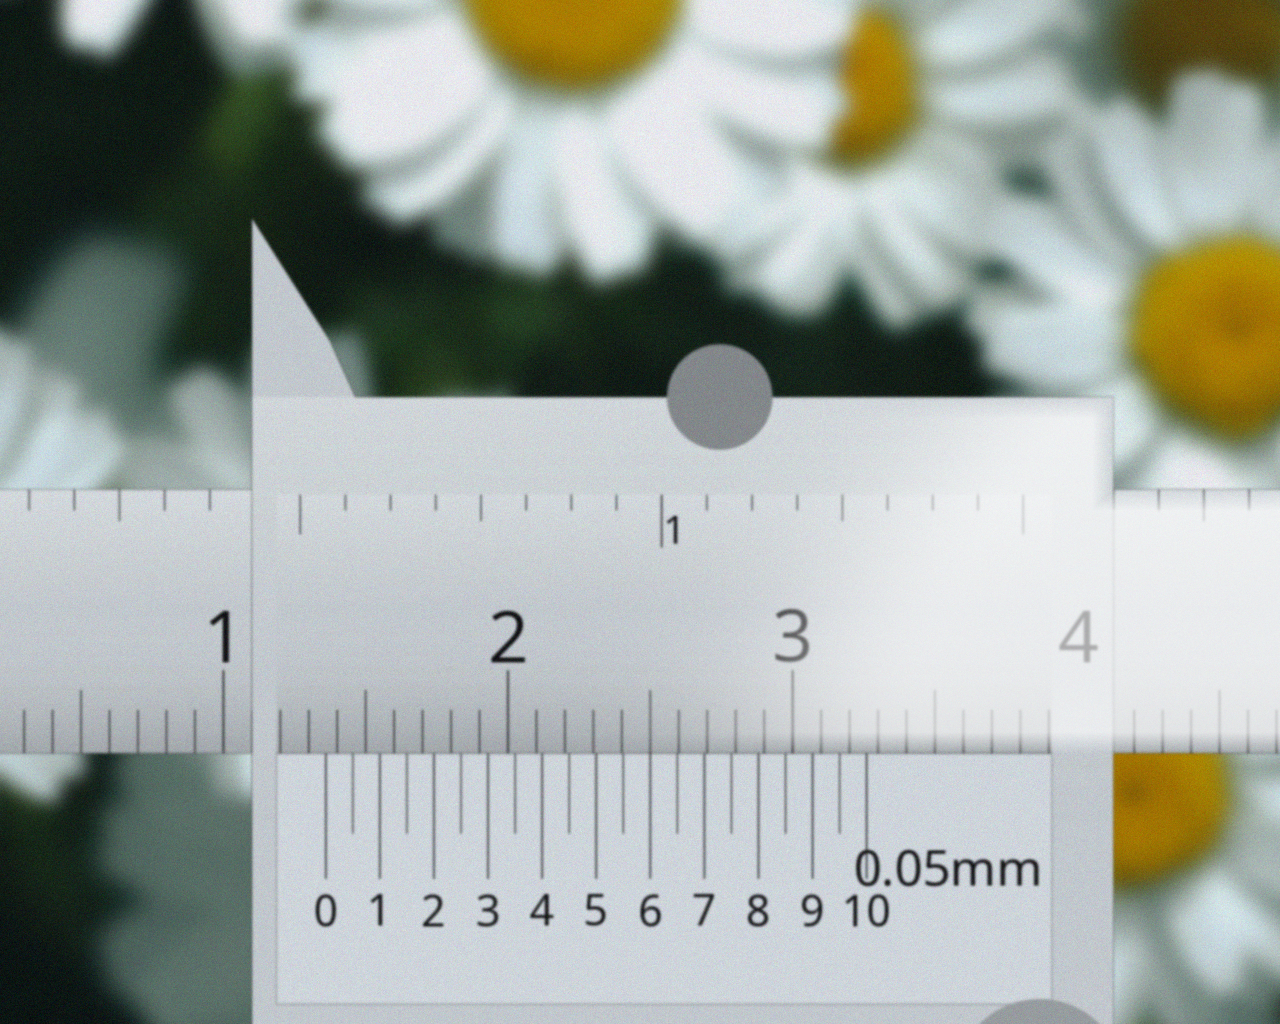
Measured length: 13.6 mm
